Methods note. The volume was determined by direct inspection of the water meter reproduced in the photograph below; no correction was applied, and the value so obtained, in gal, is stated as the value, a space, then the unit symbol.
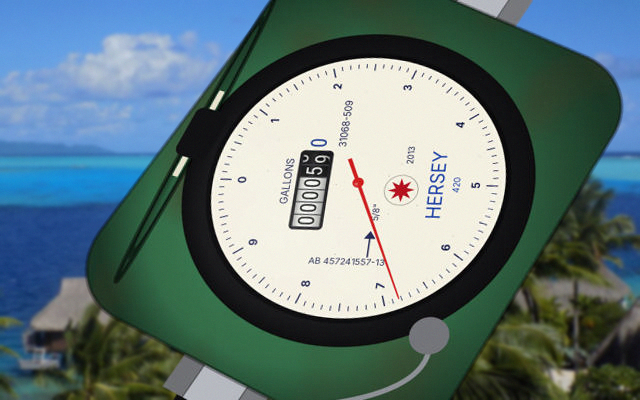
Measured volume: 586.8 gal
